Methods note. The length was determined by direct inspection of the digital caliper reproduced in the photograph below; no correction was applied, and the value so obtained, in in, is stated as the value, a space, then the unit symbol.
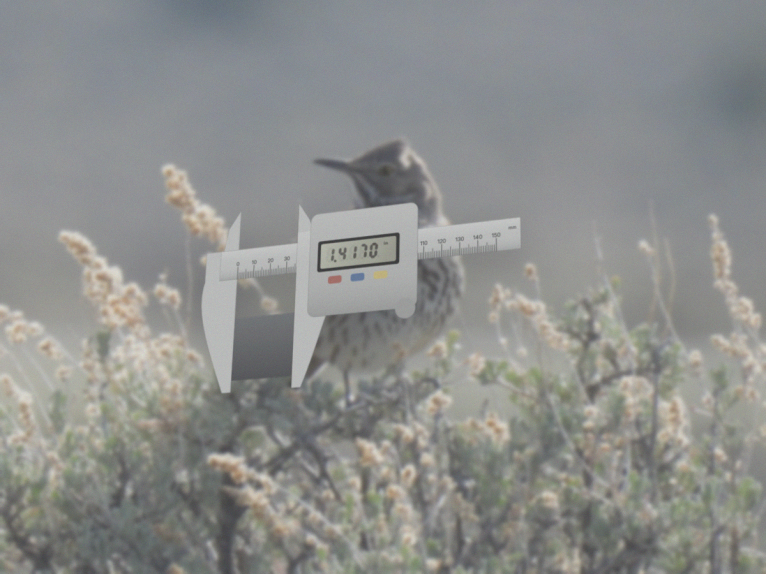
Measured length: 1.4170 in
